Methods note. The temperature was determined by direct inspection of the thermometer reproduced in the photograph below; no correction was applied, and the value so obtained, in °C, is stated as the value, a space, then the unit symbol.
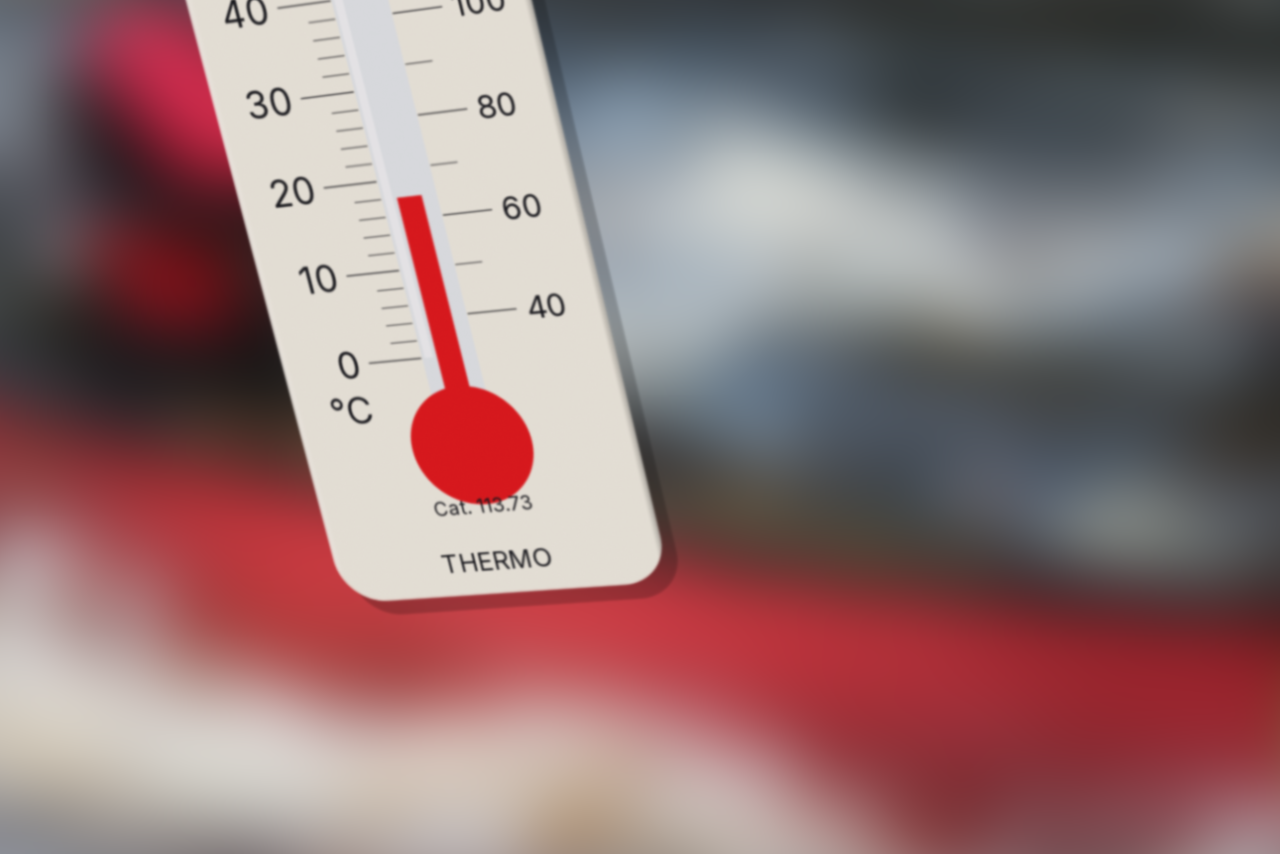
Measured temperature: 18 °C
